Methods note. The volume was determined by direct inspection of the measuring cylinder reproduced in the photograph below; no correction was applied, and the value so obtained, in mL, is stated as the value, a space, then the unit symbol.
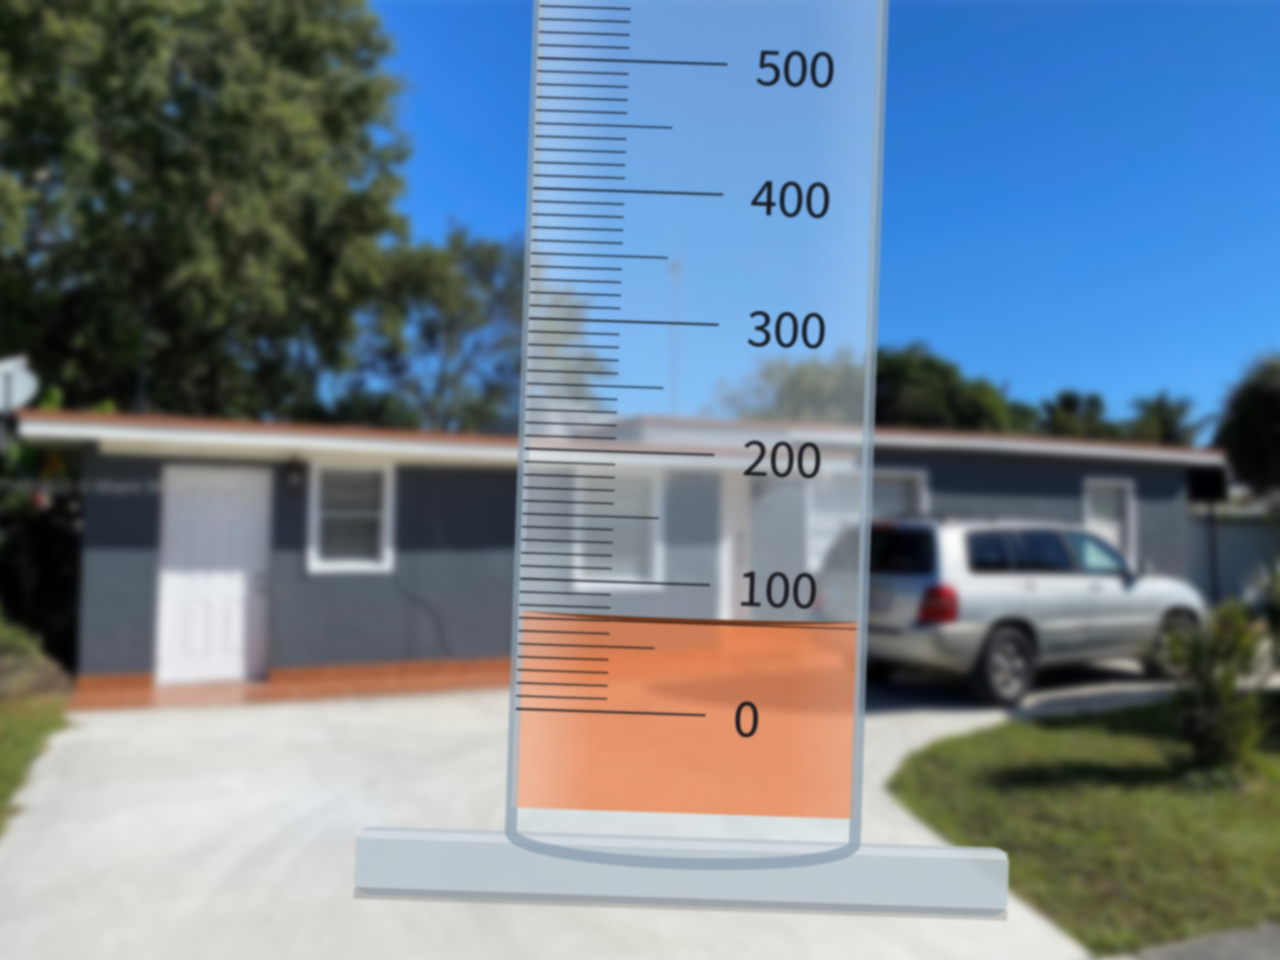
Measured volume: 70 mL
